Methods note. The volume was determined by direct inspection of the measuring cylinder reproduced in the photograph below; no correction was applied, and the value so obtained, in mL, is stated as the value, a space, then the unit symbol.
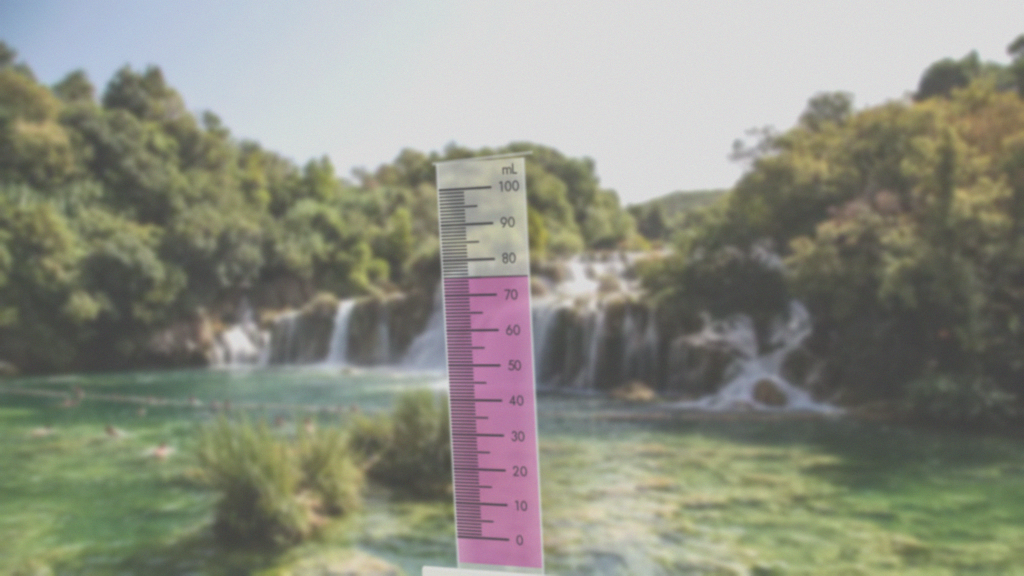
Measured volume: 75 mL
